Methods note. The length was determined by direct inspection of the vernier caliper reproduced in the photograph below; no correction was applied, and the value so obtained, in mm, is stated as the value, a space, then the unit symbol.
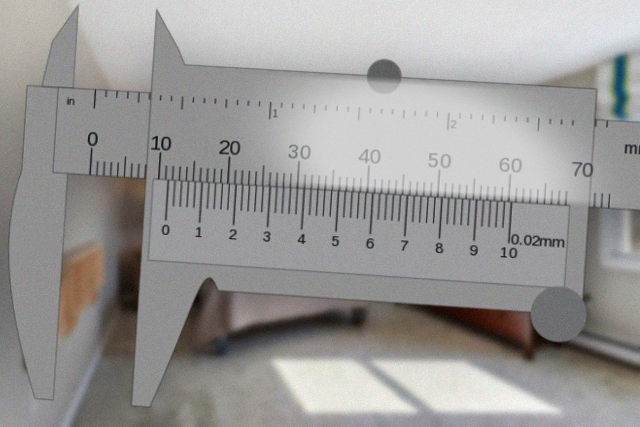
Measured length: 11.4 mm
